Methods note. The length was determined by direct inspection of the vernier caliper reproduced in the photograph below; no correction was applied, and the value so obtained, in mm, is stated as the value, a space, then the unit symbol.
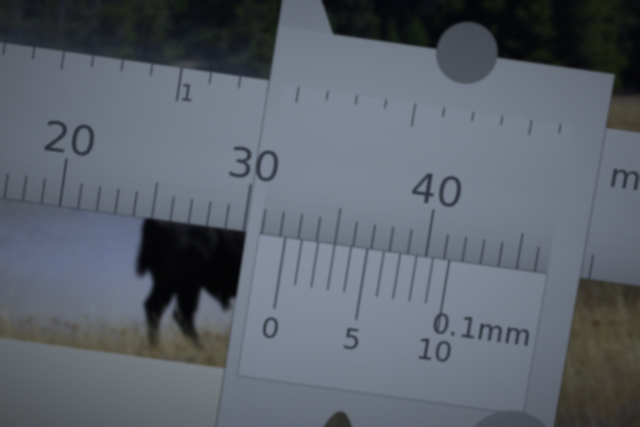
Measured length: 32.3 mm
